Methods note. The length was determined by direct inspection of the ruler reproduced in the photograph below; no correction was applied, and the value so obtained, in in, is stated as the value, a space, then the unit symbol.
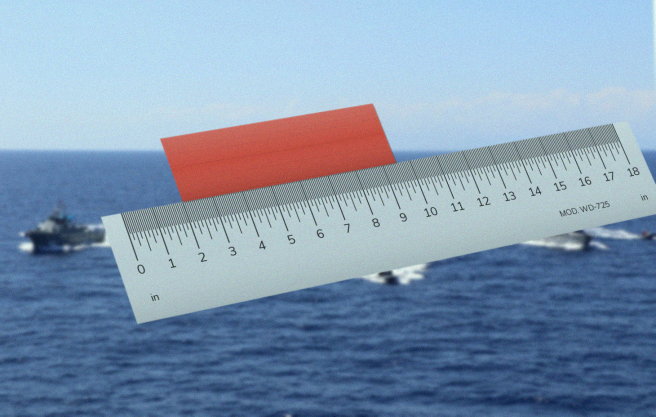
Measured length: 7.5 in
